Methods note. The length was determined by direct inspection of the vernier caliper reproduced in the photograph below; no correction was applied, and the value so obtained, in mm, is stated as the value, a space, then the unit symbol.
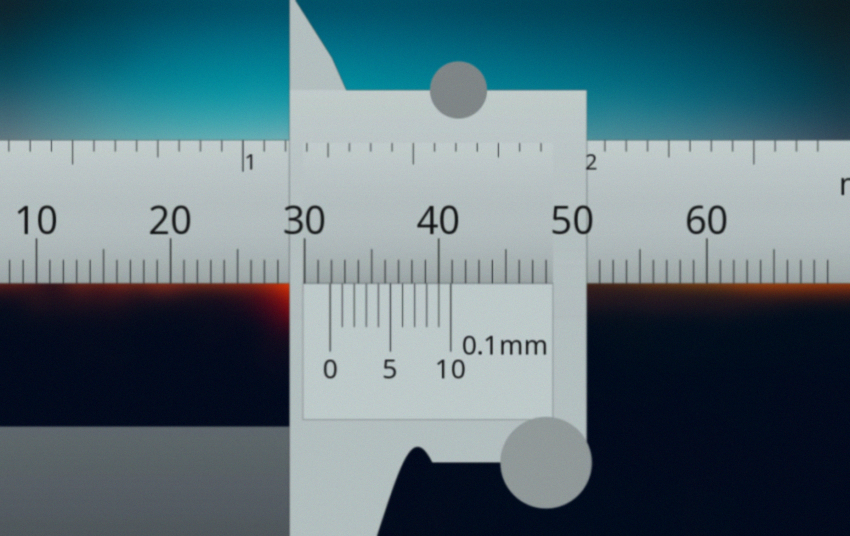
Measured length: 31.9 mm
